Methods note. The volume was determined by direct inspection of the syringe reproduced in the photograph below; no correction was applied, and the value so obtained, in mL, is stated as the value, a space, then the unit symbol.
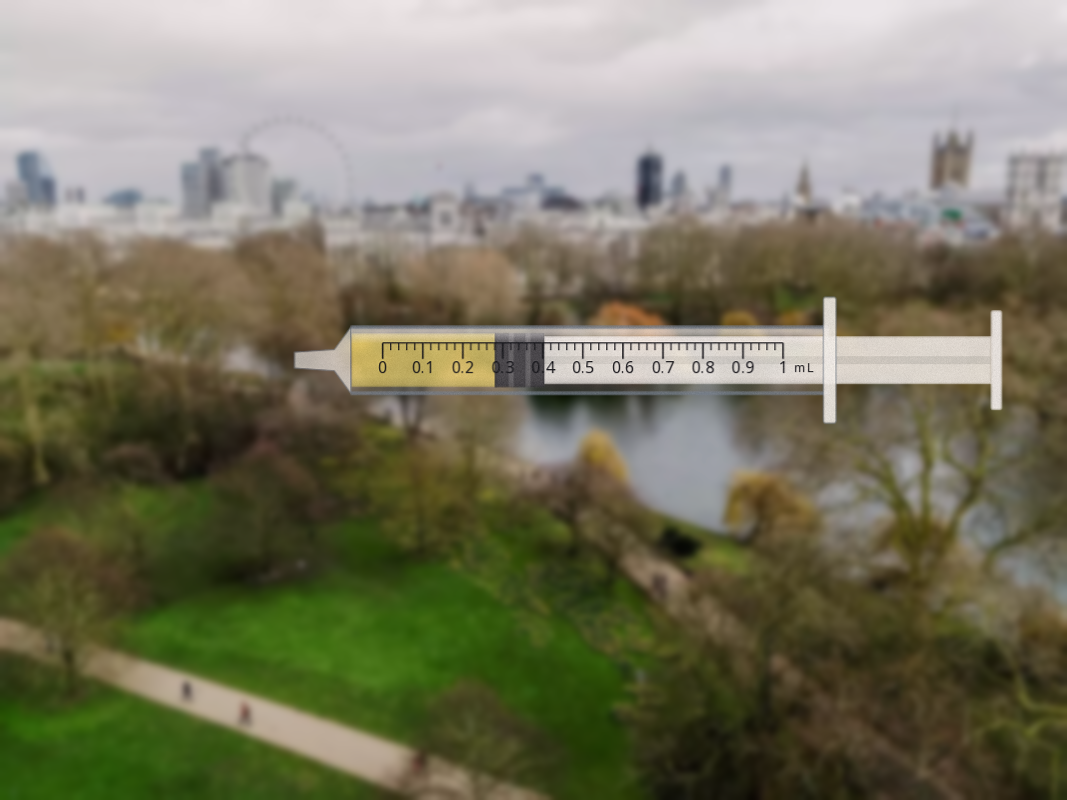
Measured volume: 0.28 mL
